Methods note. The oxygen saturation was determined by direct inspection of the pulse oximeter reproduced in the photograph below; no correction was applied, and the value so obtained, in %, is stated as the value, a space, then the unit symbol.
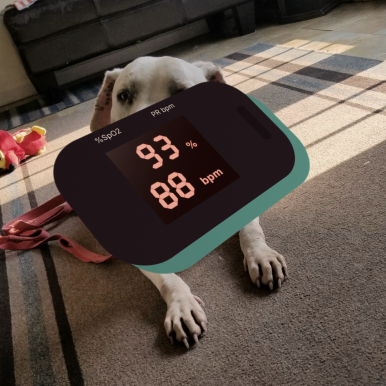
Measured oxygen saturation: 93 %
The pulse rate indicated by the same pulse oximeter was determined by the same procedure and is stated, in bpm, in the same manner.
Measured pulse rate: 88 bpm
